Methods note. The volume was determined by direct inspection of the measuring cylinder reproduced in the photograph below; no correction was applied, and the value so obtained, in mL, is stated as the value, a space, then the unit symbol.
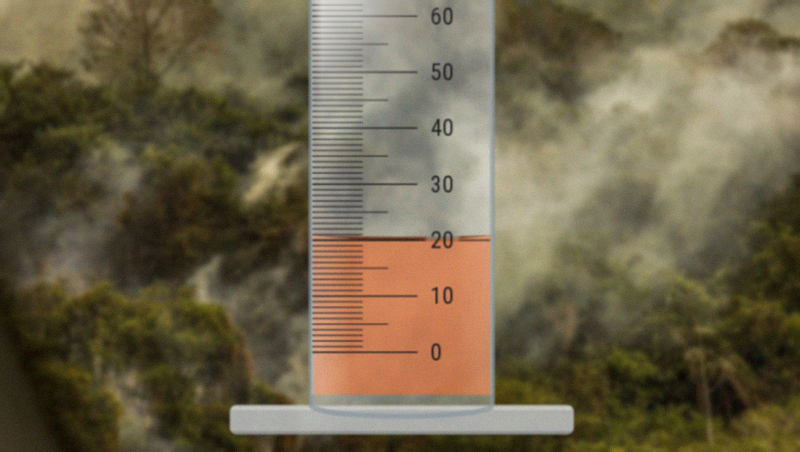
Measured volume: 20 mL
